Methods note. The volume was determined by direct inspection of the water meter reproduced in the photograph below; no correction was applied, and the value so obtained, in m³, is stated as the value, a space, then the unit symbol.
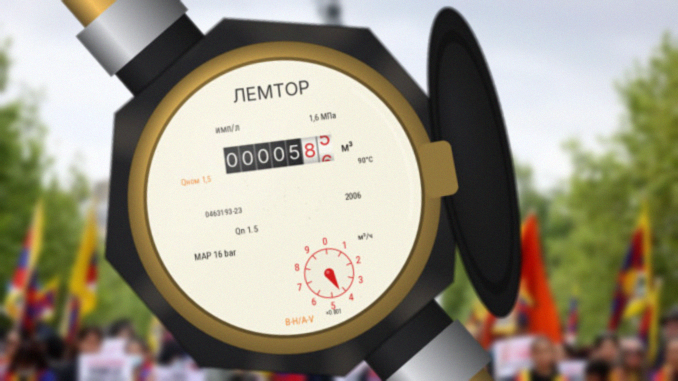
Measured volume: 5.854 m³
